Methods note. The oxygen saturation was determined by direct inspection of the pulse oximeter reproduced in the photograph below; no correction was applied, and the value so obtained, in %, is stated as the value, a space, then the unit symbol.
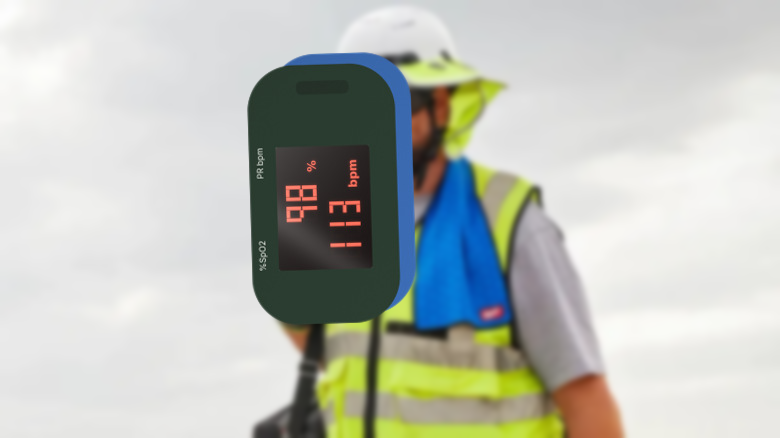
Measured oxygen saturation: 98 %
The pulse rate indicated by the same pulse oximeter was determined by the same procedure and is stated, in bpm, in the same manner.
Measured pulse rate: 113 bpm
